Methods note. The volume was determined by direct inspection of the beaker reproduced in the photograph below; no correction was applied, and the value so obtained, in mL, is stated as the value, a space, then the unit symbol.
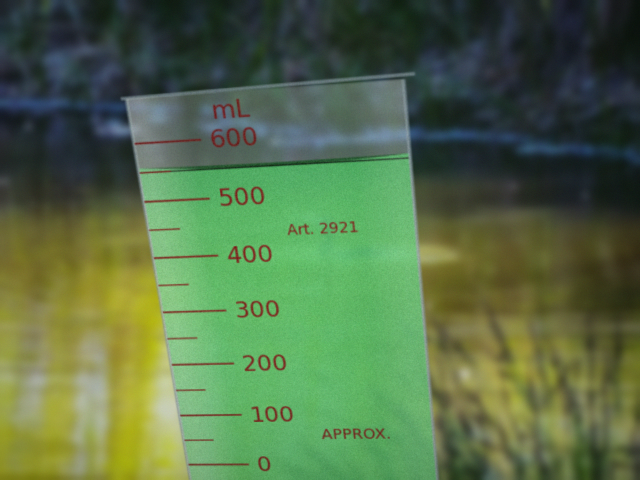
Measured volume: 550 mL
